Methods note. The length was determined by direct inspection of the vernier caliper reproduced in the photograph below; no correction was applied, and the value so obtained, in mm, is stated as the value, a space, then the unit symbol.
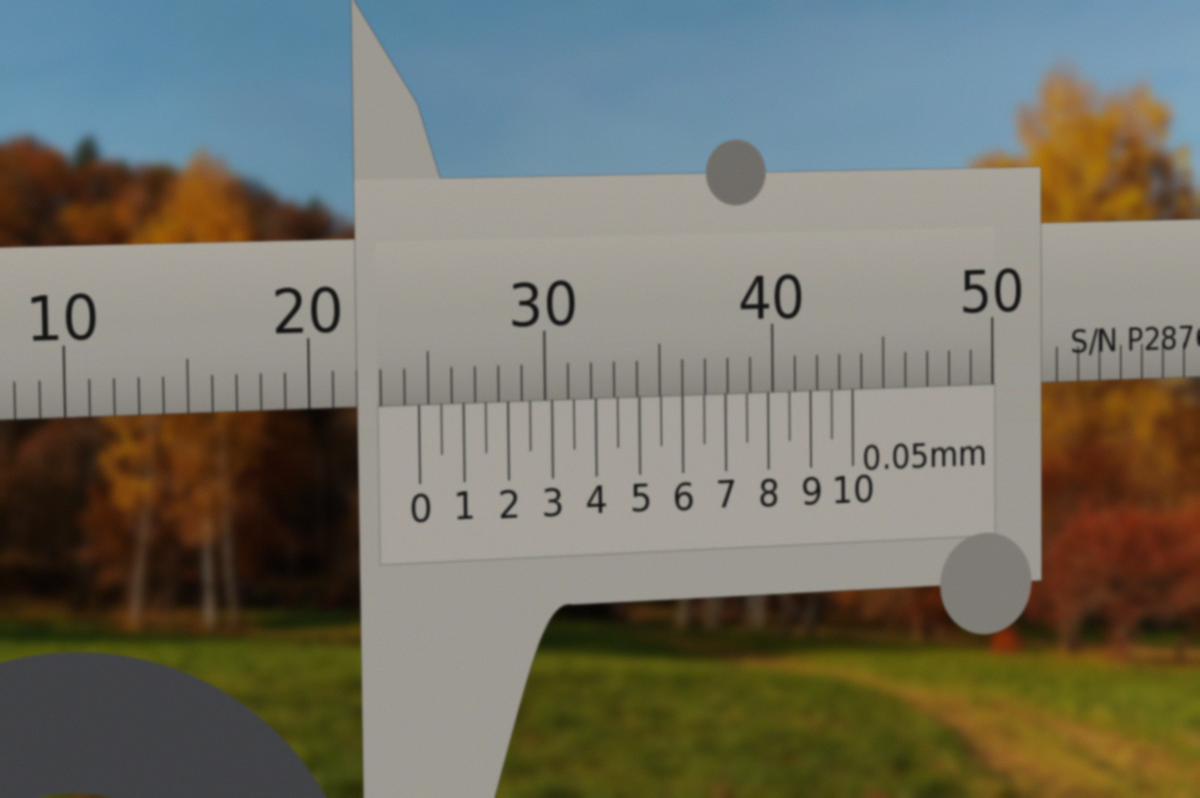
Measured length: 24.6 mm
